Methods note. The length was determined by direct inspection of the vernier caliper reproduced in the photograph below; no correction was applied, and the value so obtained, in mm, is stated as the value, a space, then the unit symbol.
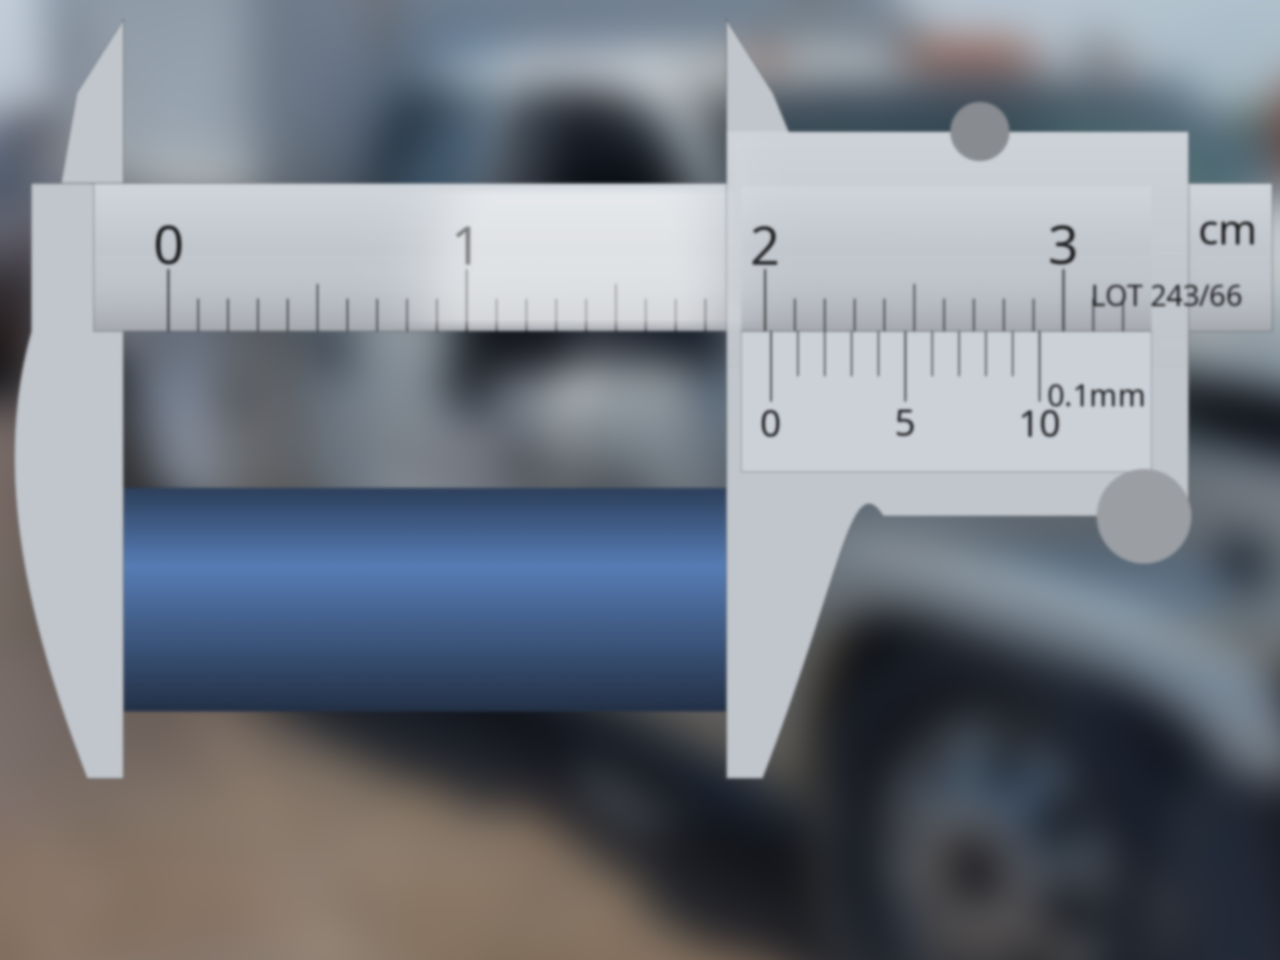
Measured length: 20.2 mm
